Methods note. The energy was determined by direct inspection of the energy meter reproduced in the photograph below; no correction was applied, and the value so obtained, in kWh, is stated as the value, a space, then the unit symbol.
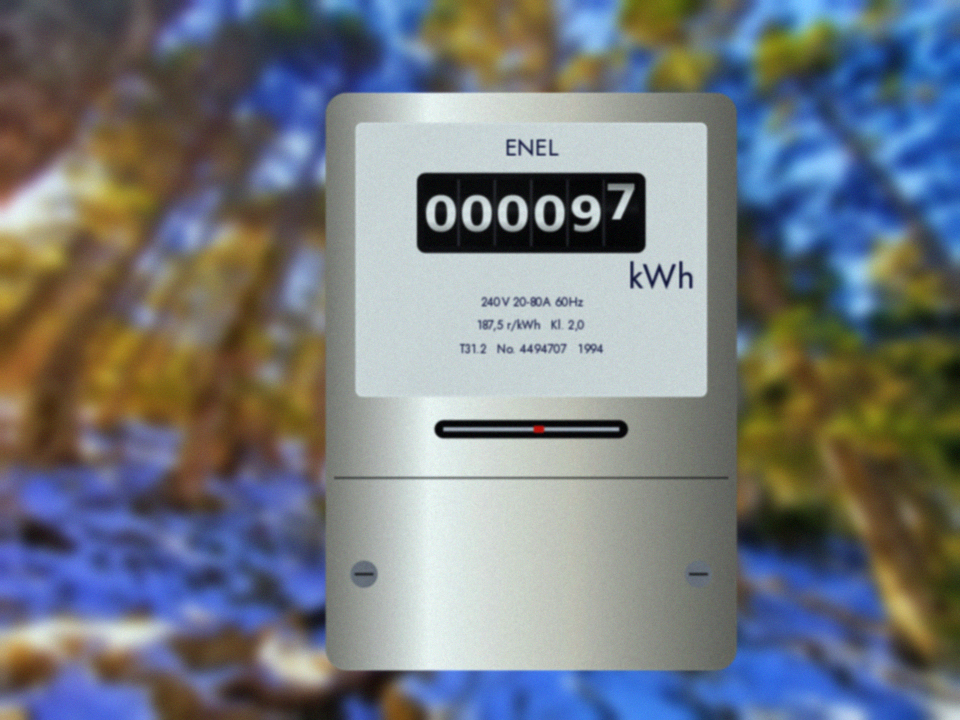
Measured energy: 97 kWh
